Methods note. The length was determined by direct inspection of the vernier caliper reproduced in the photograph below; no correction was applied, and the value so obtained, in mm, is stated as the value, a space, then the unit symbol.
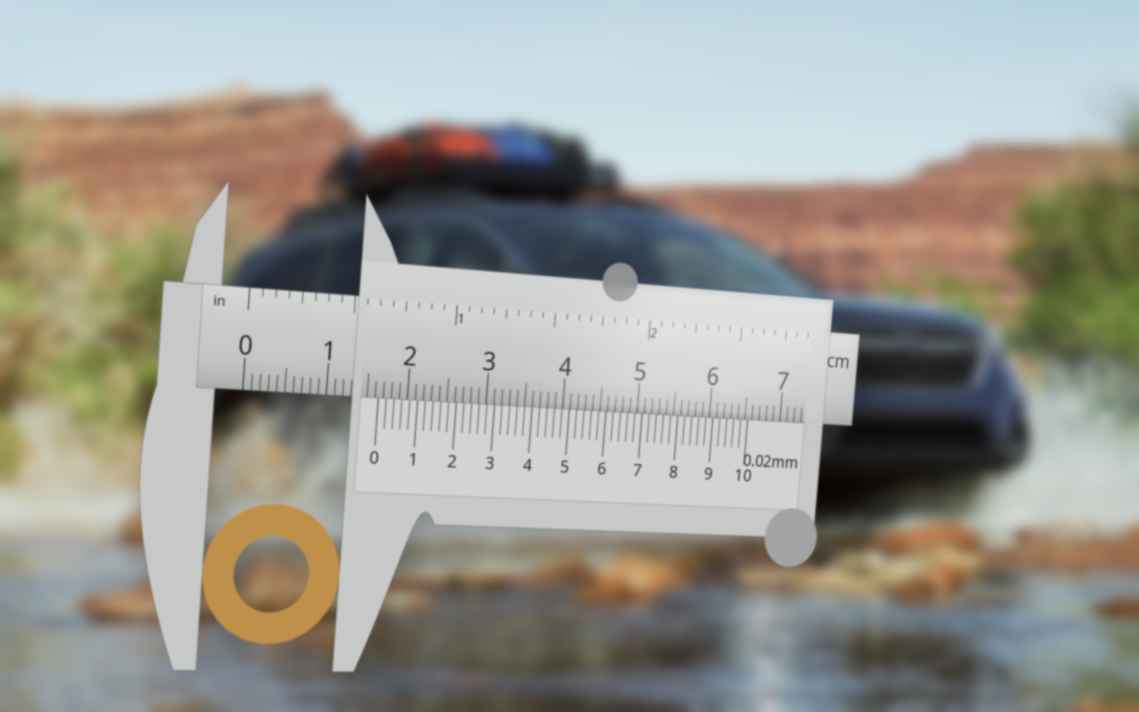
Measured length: 16.4 mm
